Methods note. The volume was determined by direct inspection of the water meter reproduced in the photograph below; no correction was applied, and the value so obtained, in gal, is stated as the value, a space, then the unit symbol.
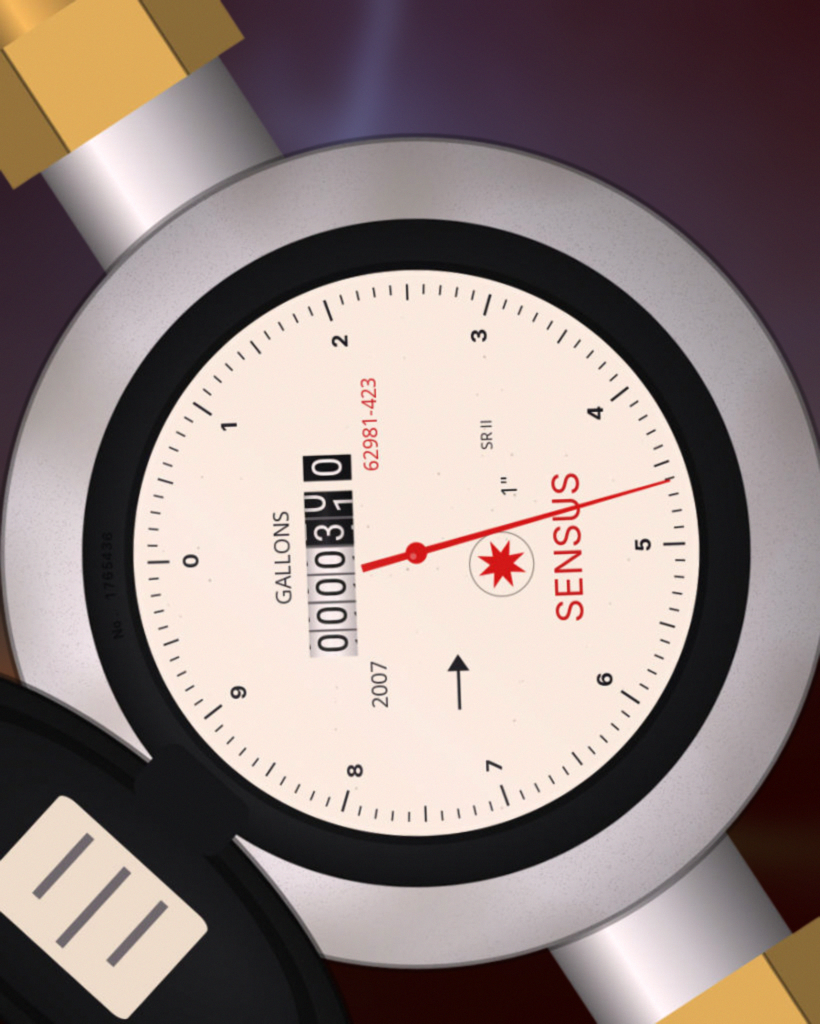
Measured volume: 304.6 gal
